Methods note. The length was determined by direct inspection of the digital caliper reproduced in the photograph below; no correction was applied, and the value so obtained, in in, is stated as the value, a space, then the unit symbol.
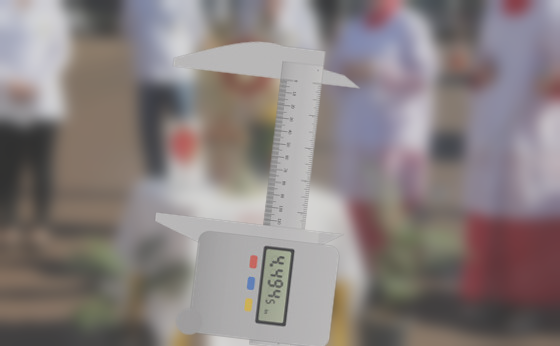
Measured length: 4.4945 in
